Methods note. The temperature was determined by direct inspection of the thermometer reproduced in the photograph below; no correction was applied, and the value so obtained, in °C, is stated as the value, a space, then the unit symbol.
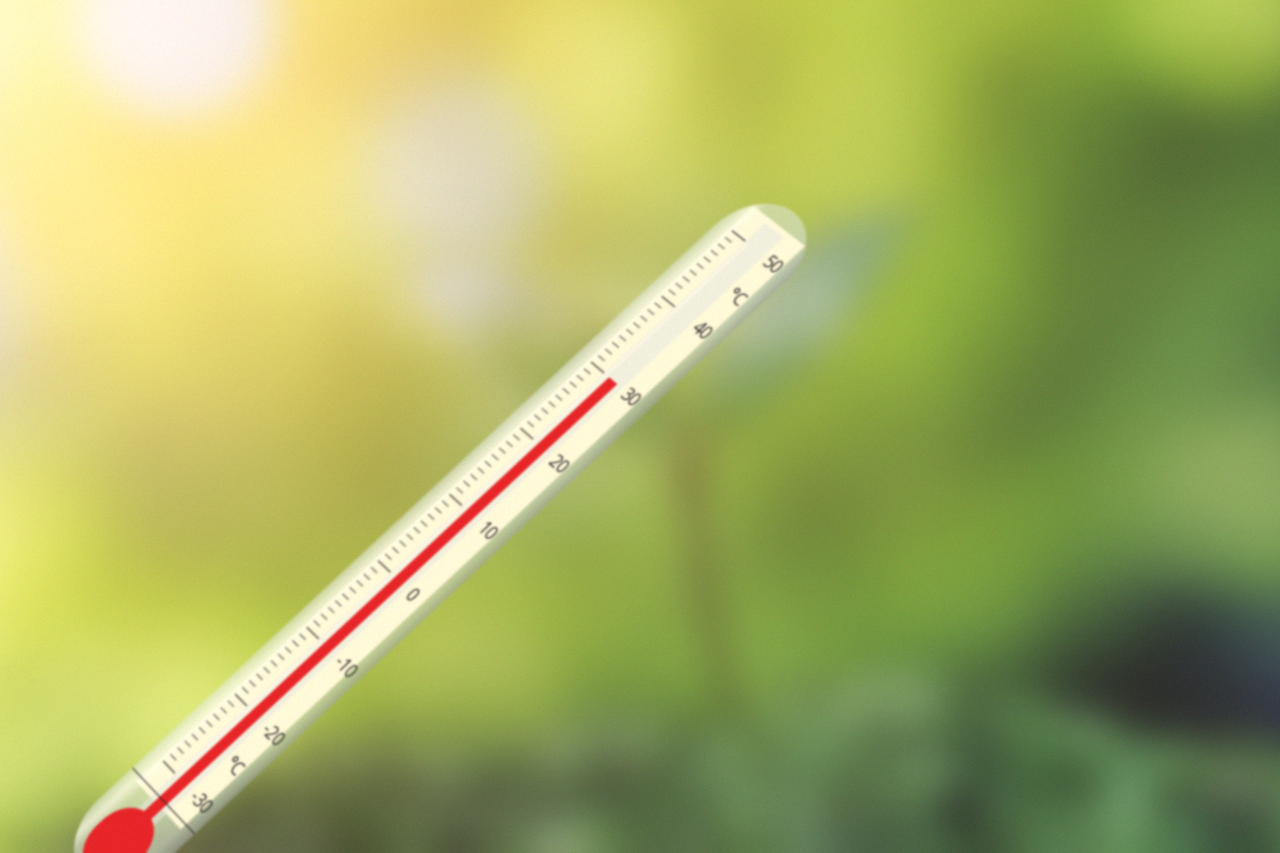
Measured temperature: 30 °C
